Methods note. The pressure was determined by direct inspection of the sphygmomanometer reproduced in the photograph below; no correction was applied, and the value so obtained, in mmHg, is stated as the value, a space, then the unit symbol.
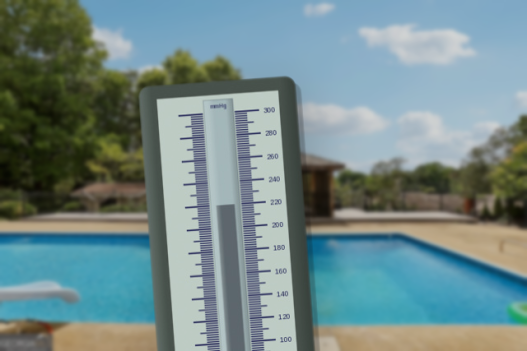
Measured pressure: 220 mmHg
